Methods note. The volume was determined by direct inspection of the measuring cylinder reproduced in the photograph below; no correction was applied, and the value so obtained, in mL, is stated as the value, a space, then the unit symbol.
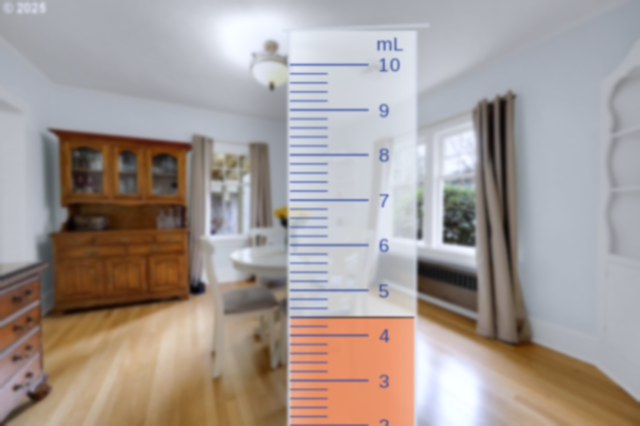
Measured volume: 4.4 mL
